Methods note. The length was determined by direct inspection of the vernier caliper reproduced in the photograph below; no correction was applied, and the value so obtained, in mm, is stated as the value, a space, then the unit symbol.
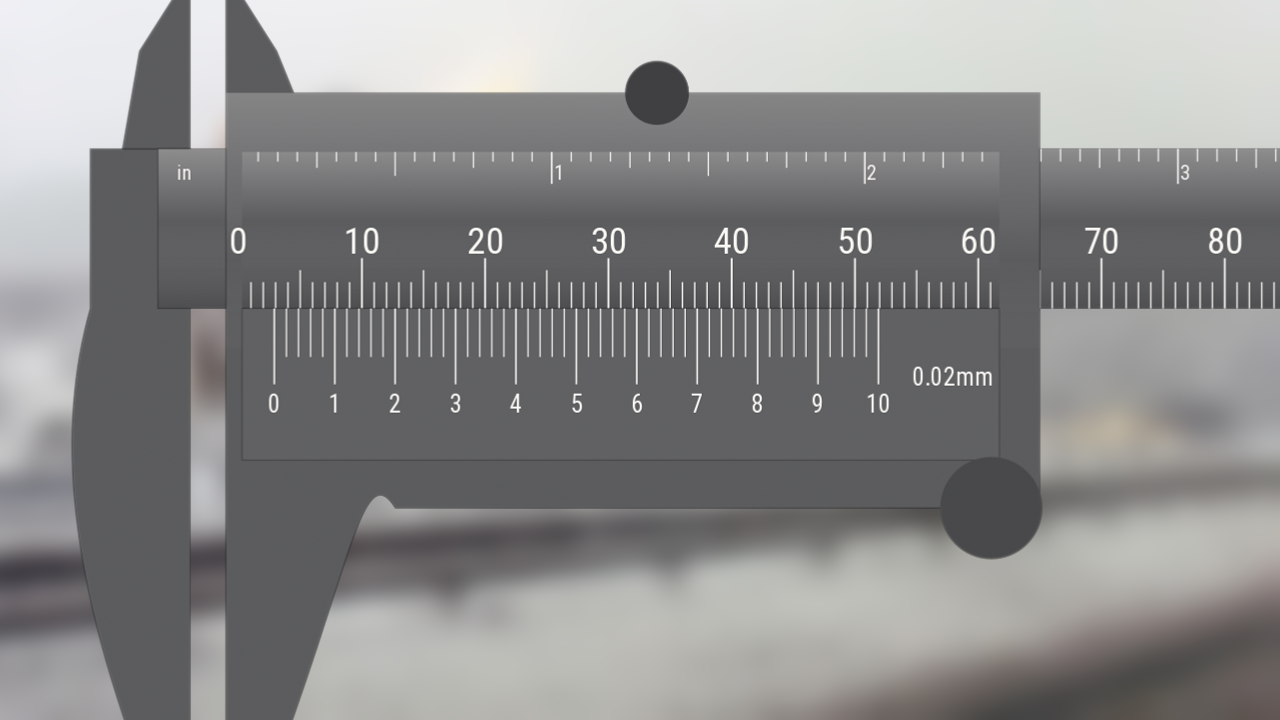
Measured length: 2.9 mm
